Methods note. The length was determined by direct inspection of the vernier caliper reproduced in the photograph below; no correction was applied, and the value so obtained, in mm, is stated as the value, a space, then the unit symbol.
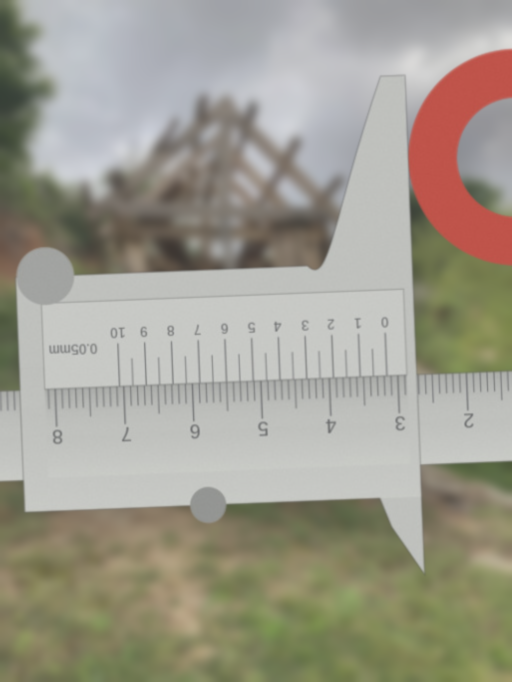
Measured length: 31.6 mm
